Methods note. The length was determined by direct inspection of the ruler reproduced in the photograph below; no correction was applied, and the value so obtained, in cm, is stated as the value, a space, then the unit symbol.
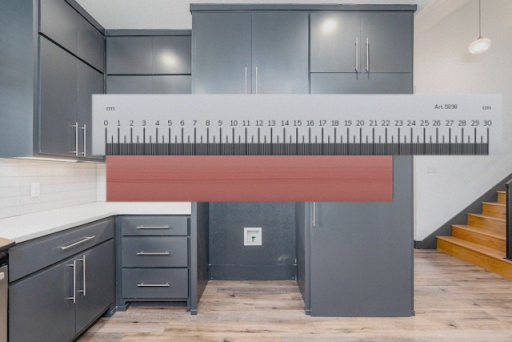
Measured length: 22.5 cm
